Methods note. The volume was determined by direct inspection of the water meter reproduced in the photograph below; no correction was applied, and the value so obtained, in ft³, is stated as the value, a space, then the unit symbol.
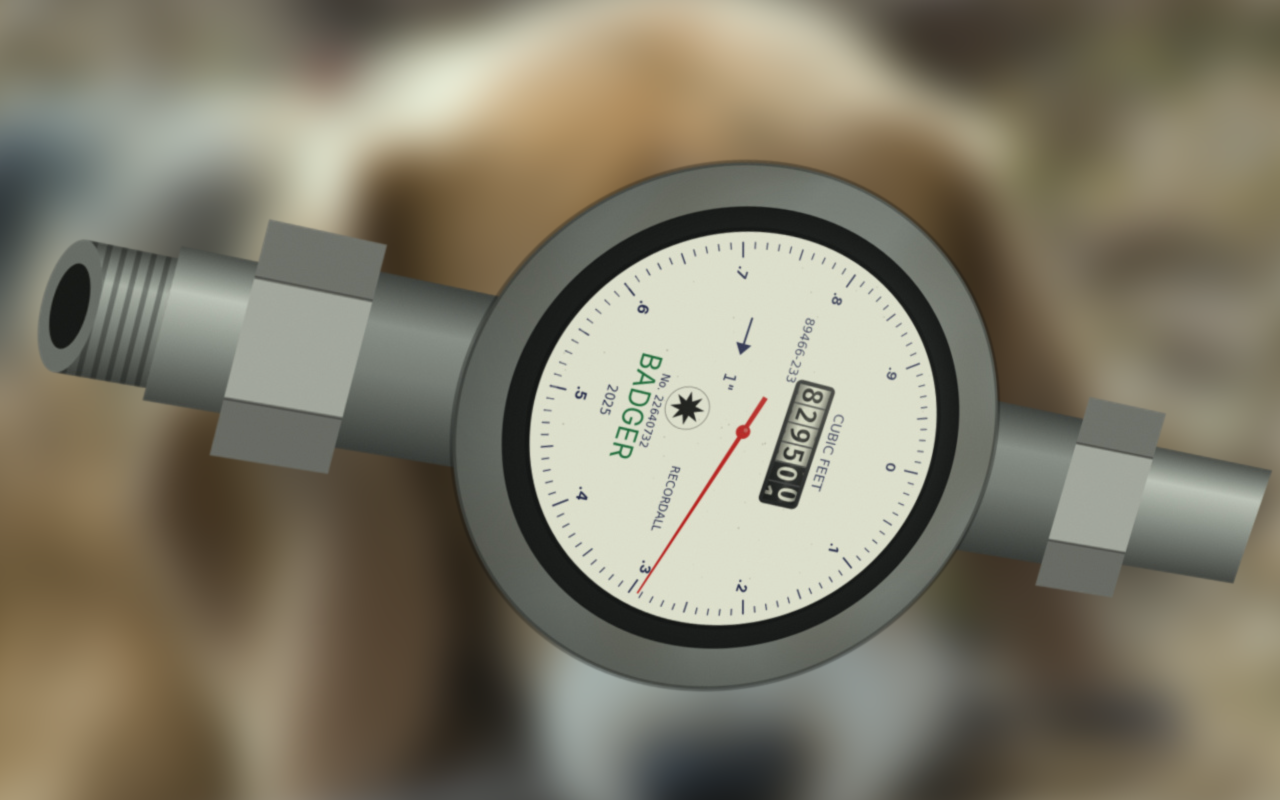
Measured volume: 829500.29 ft³
